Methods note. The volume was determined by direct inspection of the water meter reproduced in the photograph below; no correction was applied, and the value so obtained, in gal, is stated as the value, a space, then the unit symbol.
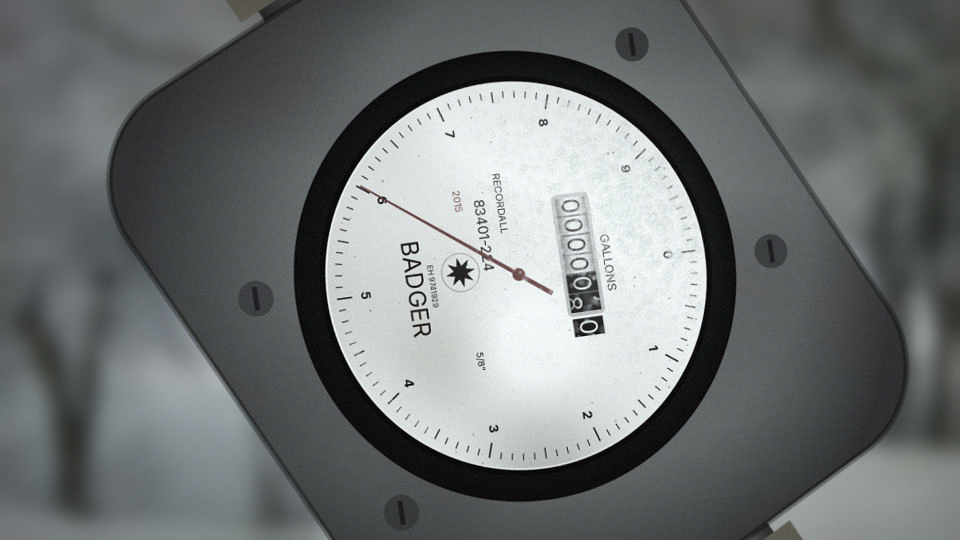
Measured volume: 76.0 gal
